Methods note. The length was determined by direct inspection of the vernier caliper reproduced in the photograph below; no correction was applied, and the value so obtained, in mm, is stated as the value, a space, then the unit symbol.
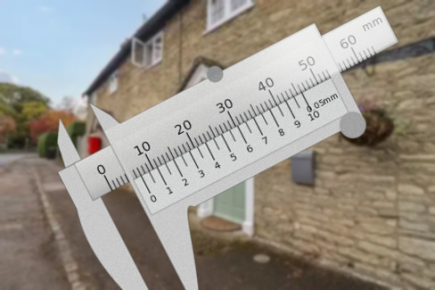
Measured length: 7.0 mm
